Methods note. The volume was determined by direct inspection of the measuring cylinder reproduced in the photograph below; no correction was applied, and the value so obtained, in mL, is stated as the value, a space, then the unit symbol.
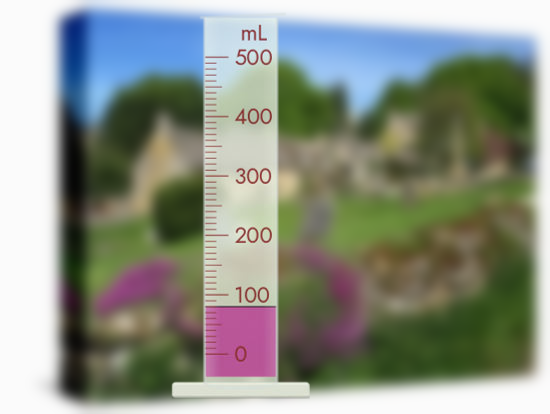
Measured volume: 80 mL
